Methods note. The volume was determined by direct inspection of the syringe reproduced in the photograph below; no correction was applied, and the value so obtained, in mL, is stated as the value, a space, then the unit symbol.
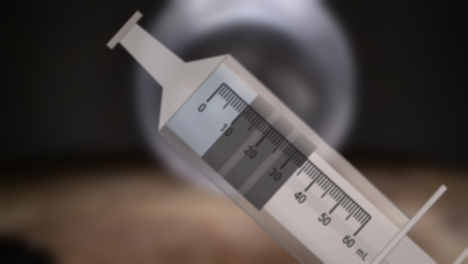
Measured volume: 10 mL
